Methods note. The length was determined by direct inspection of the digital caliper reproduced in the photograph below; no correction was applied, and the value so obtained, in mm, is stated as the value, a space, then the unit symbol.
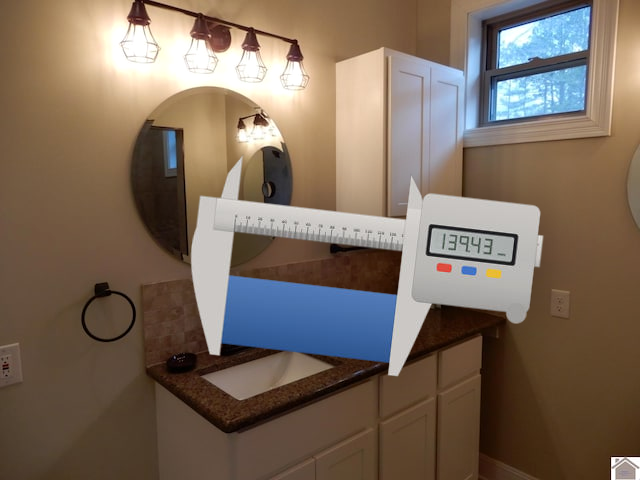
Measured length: 139.43 mm
